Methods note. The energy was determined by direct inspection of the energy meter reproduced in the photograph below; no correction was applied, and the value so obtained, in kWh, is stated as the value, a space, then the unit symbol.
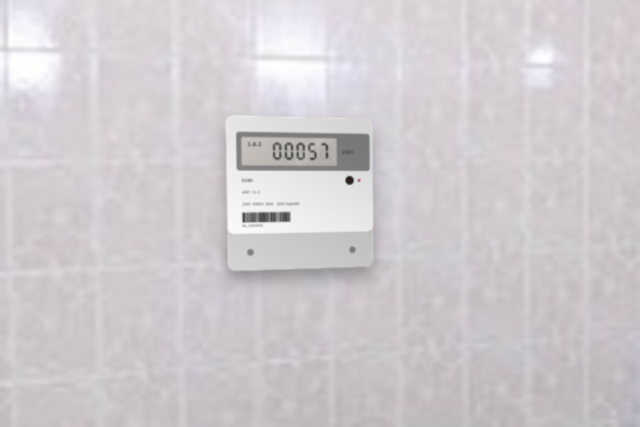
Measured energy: 57 kWh
